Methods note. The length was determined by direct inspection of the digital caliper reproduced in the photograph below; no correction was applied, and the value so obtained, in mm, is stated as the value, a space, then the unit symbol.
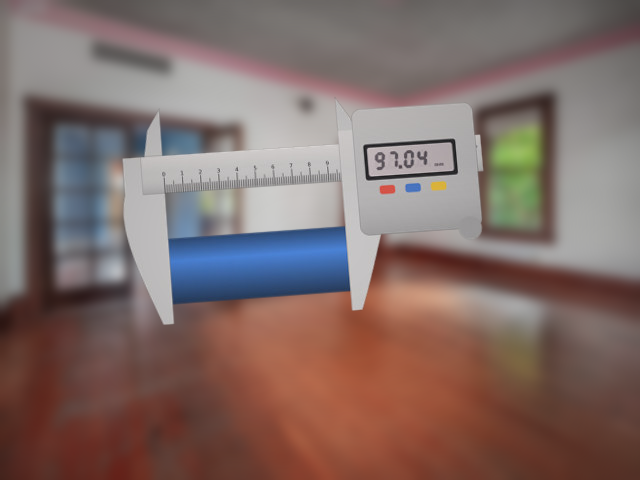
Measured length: 97.04 mm
